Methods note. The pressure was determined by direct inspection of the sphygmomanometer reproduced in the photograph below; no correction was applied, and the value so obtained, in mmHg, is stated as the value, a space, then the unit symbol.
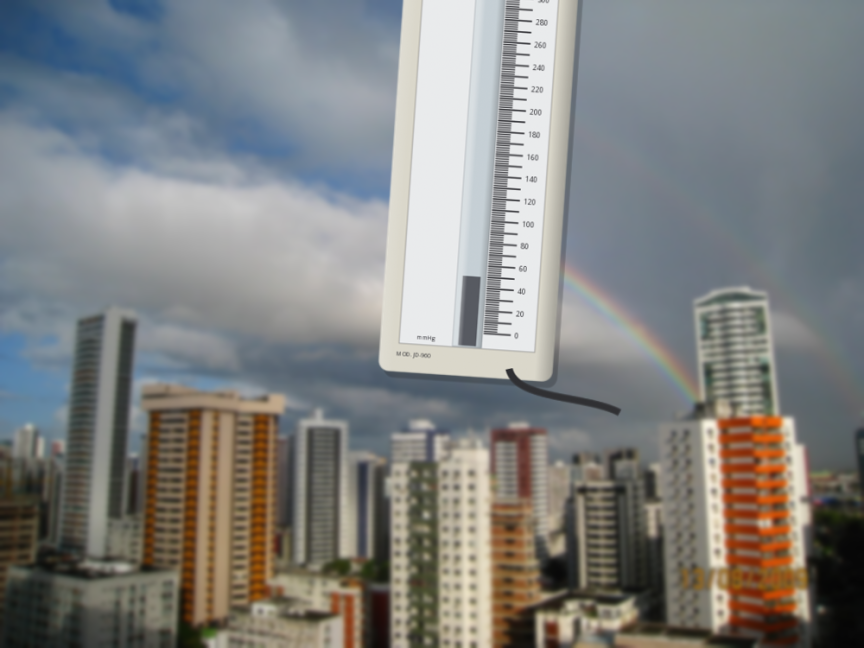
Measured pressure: 50 mmHg
